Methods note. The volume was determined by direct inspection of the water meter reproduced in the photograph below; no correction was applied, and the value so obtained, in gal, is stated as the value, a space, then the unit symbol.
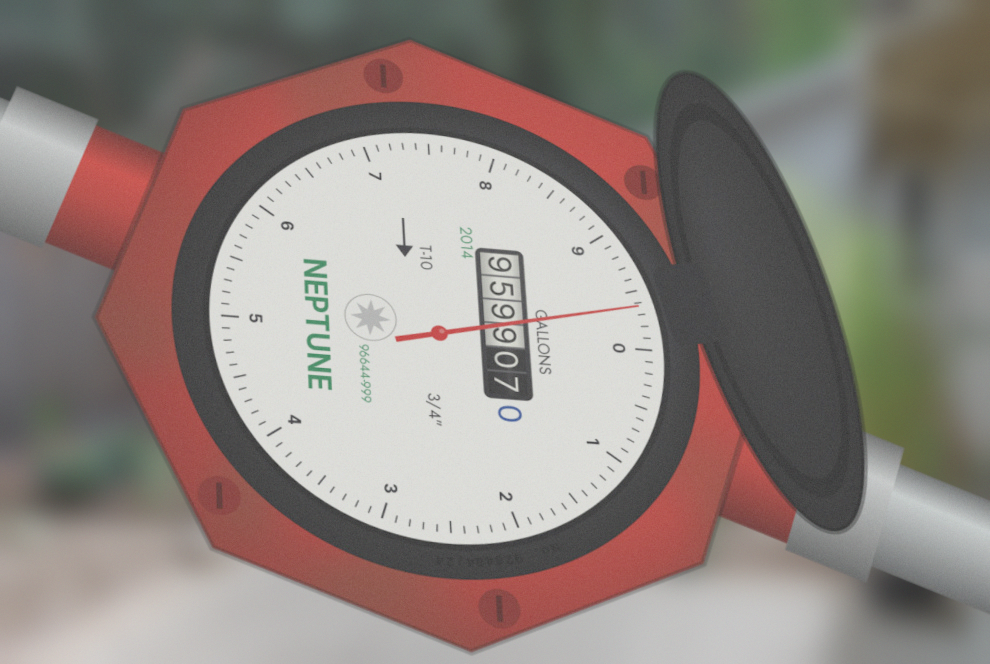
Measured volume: 9599069.6 gal
